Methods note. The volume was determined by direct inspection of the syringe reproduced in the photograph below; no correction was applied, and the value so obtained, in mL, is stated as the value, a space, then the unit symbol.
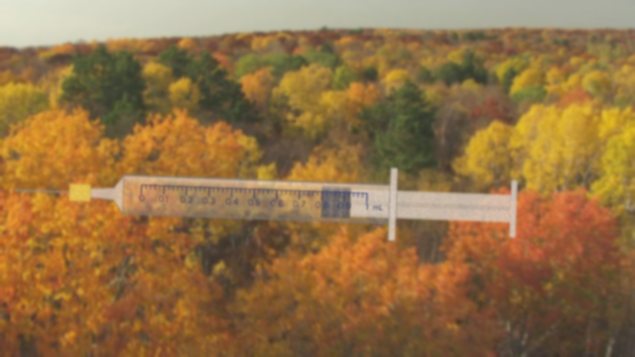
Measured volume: 0.8 mL
